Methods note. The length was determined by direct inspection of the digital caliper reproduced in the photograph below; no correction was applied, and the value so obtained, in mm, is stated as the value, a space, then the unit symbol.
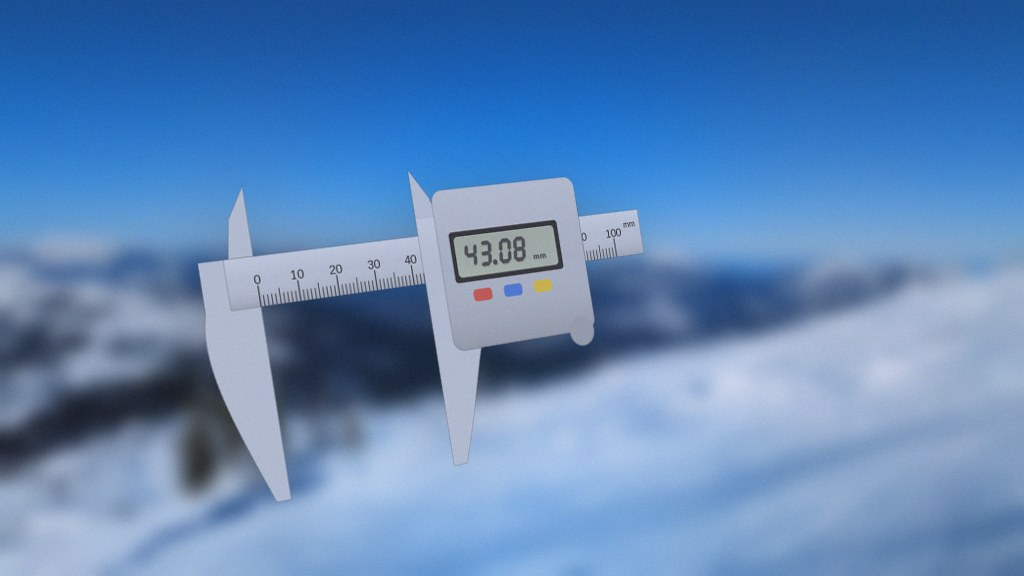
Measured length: 43.08 mm
